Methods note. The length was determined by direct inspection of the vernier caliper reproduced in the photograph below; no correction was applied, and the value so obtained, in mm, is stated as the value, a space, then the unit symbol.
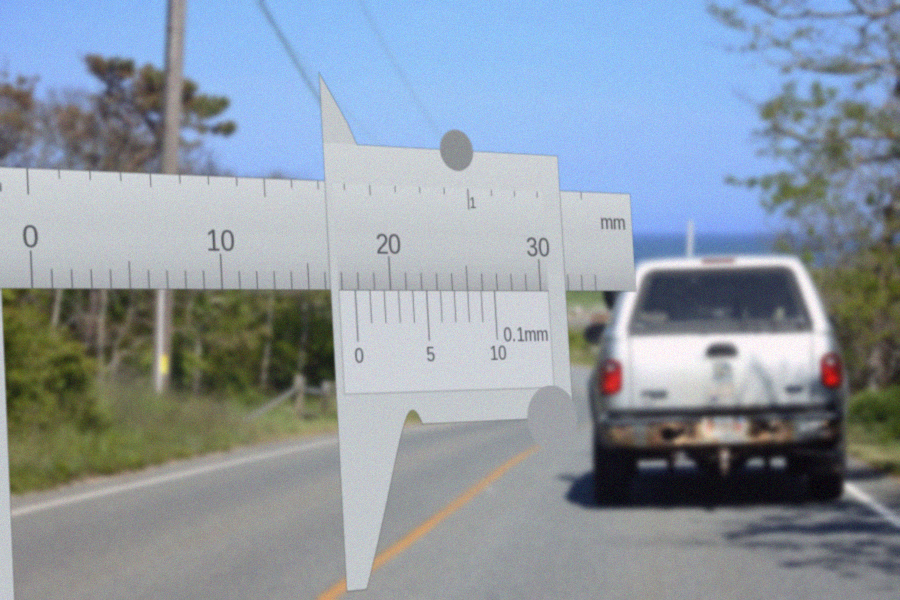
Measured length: 17.8 mm
